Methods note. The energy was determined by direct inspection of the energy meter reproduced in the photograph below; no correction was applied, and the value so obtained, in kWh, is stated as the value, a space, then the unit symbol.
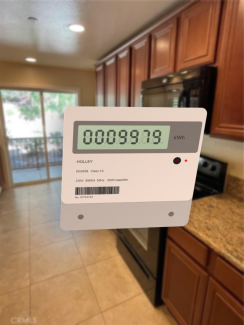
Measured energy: 9979 kWh
